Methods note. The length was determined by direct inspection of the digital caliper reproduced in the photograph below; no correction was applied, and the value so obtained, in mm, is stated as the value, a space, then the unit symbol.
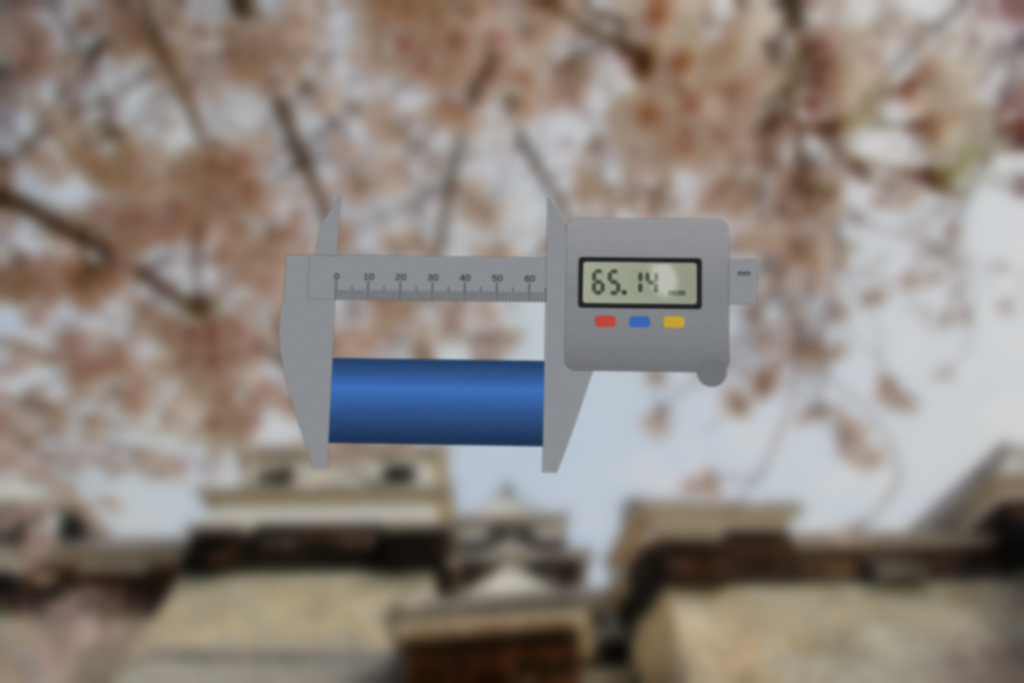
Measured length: 65.14 mm
